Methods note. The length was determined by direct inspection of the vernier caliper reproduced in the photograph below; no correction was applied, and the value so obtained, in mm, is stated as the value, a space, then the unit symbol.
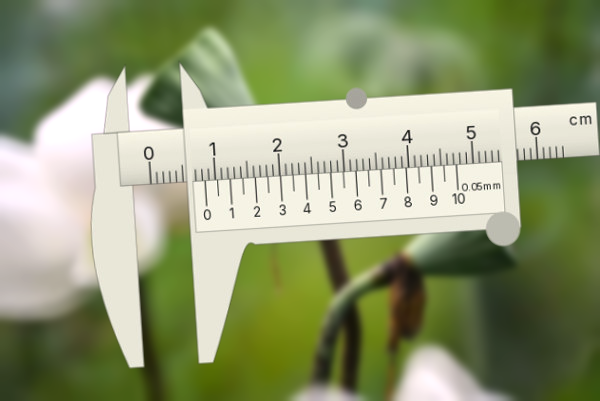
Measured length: 8.4 mm
